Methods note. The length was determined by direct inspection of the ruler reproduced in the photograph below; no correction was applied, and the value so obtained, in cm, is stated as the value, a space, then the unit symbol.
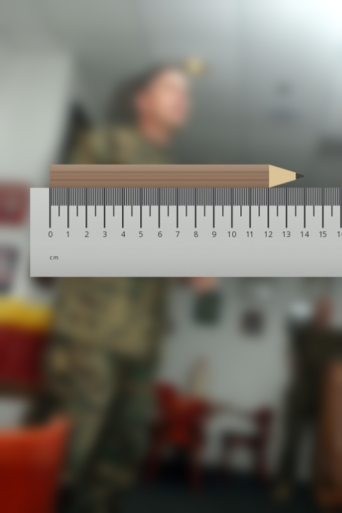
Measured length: 14 cm
